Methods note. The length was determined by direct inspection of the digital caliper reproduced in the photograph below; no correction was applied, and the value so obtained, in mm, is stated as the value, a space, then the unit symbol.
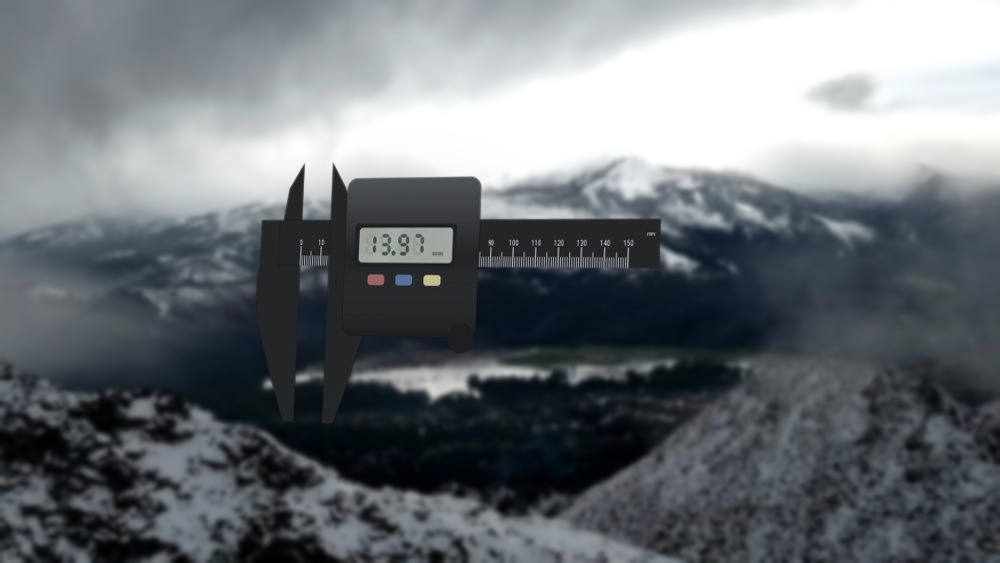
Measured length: 13.97 mm
